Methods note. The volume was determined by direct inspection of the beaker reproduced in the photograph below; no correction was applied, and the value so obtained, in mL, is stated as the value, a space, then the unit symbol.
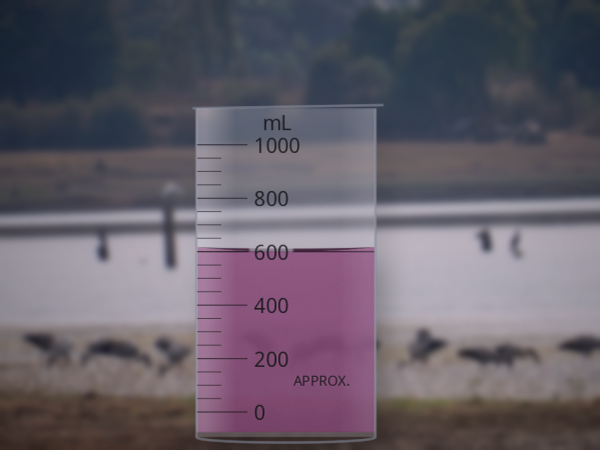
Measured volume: 600 mL
